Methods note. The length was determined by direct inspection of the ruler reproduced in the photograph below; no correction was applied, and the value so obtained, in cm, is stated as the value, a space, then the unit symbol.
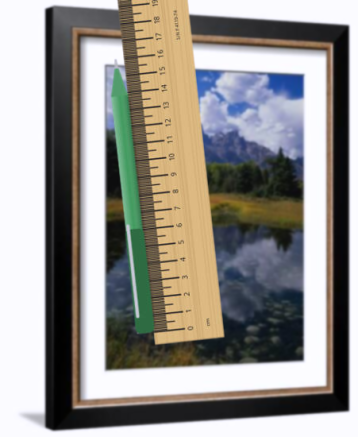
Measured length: 16 cm
